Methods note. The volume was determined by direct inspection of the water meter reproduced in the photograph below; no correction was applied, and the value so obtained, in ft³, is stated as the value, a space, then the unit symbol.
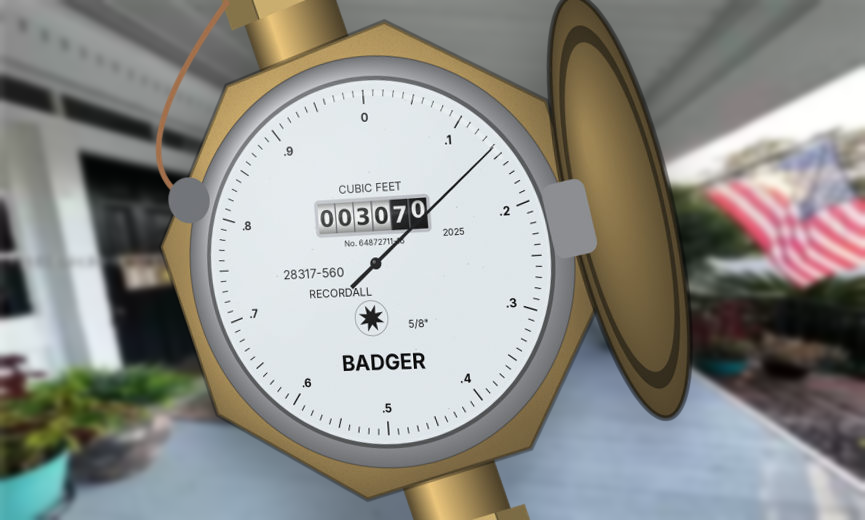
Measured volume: 3070.14 ft³
